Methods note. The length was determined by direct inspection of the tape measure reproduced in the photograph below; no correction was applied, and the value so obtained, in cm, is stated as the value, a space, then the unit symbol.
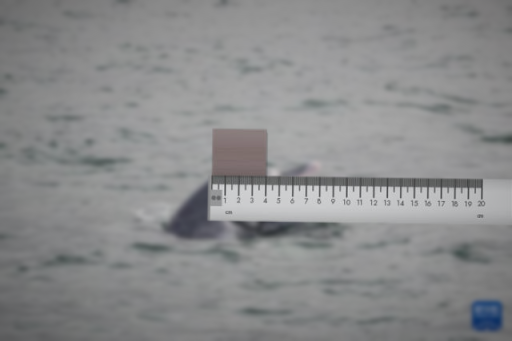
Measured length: 4 cm
